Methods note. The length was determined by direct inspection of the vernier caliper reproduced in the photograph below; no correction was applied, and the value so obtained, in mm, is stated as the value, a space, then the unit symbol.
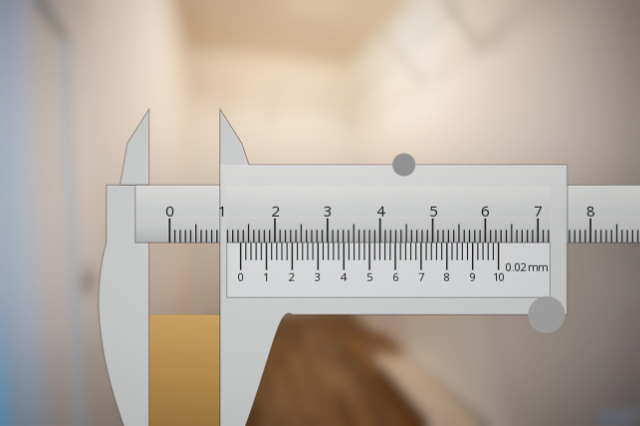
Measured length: 13.5 mm
